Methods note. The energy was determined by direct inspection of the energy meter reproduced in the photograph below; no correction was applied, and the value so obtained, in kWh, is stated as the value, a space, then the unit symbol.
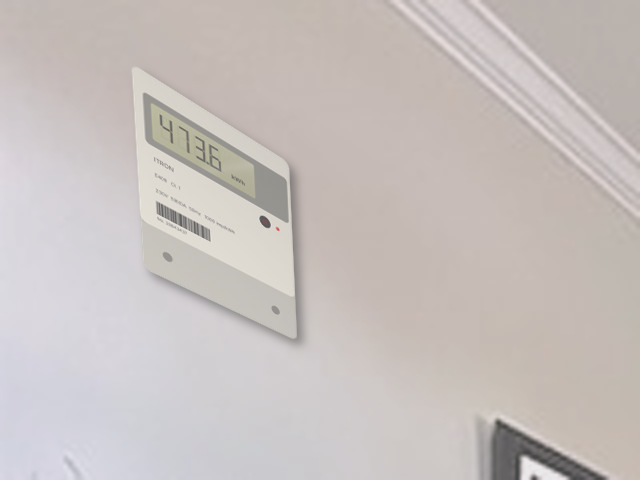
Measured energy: 473.6 kWh
